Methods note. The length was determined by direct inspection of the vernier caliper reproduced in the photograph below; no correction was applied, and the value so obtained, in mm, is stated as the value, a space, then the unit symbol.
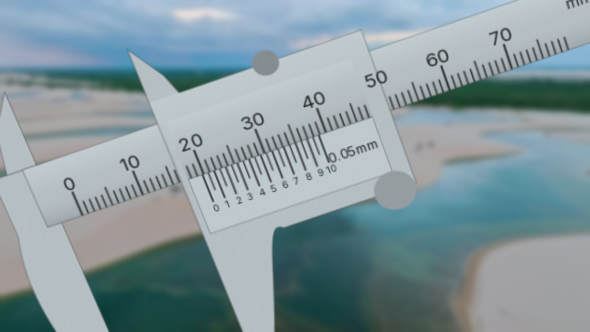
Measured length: 19.8 mm
